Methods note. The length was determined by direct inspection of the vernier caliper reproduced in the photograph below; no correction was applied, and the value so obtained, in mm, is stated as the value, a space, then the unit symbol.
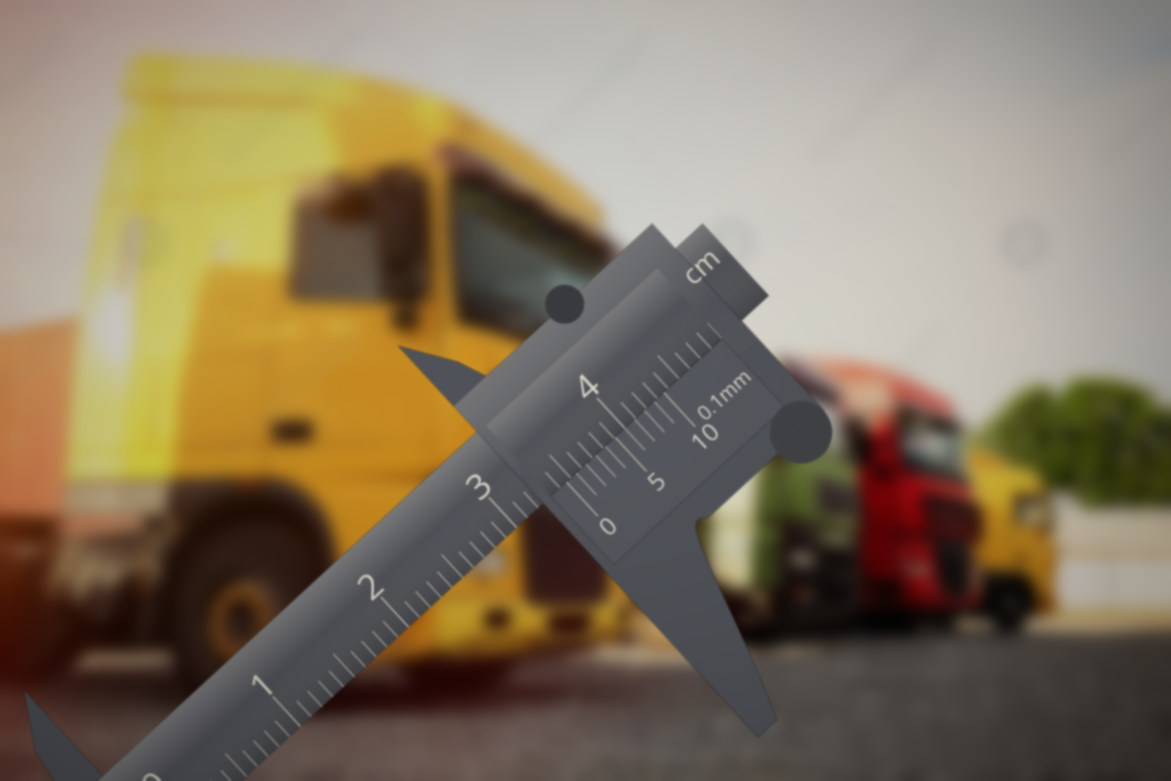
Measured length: 34.6 mm
